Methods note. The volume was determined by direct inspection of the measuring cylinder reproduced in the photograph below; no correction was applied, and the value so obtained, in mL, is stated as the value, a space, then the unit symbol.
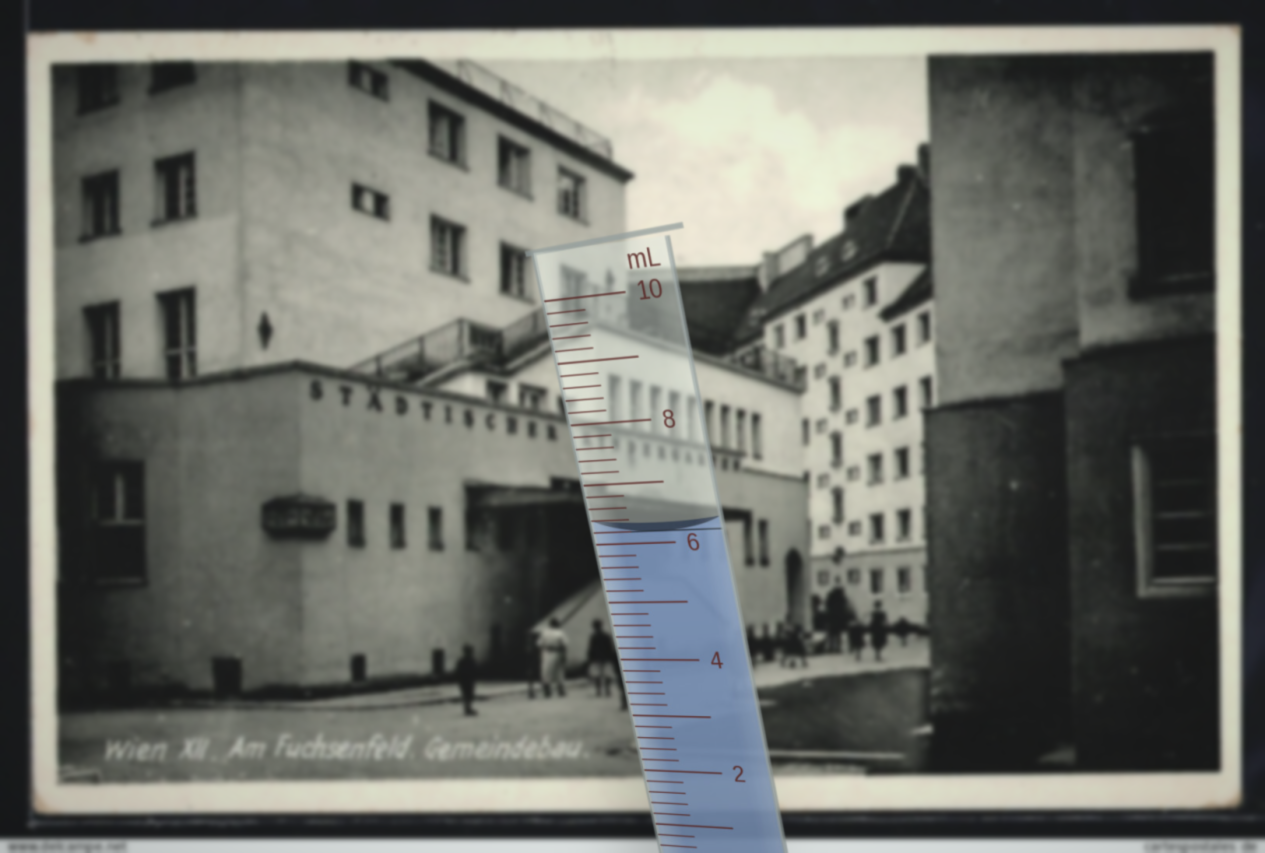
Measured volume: 6.2 mL
